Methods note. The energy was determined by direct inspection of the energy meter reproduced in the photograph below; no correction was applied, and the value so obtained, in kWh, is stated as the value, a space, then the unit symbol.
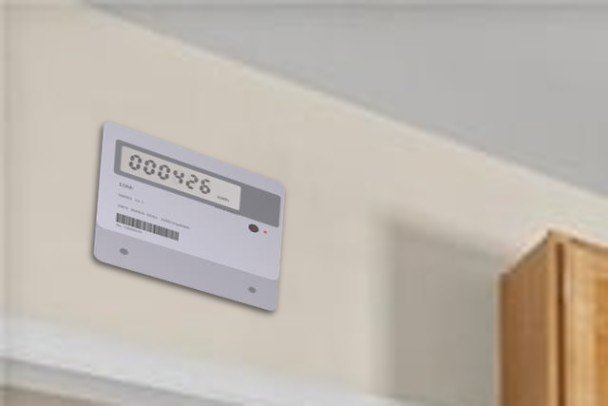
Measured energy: 426 kWh
